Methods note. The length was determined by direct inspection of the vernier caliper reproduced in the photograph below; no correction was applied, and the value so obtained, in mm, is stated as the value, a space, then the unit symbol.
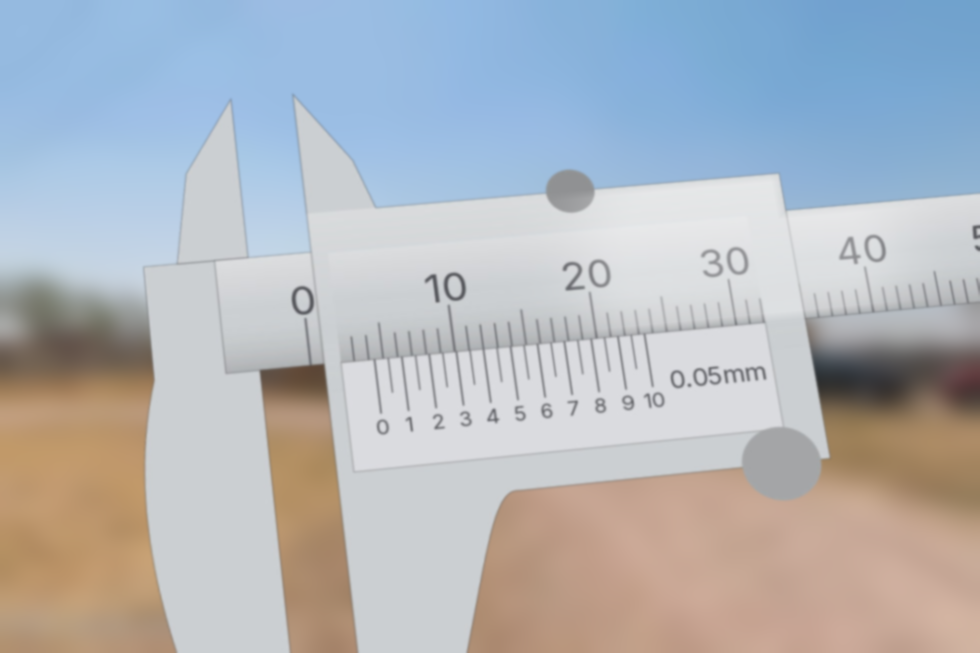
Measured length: 4.4 mm
